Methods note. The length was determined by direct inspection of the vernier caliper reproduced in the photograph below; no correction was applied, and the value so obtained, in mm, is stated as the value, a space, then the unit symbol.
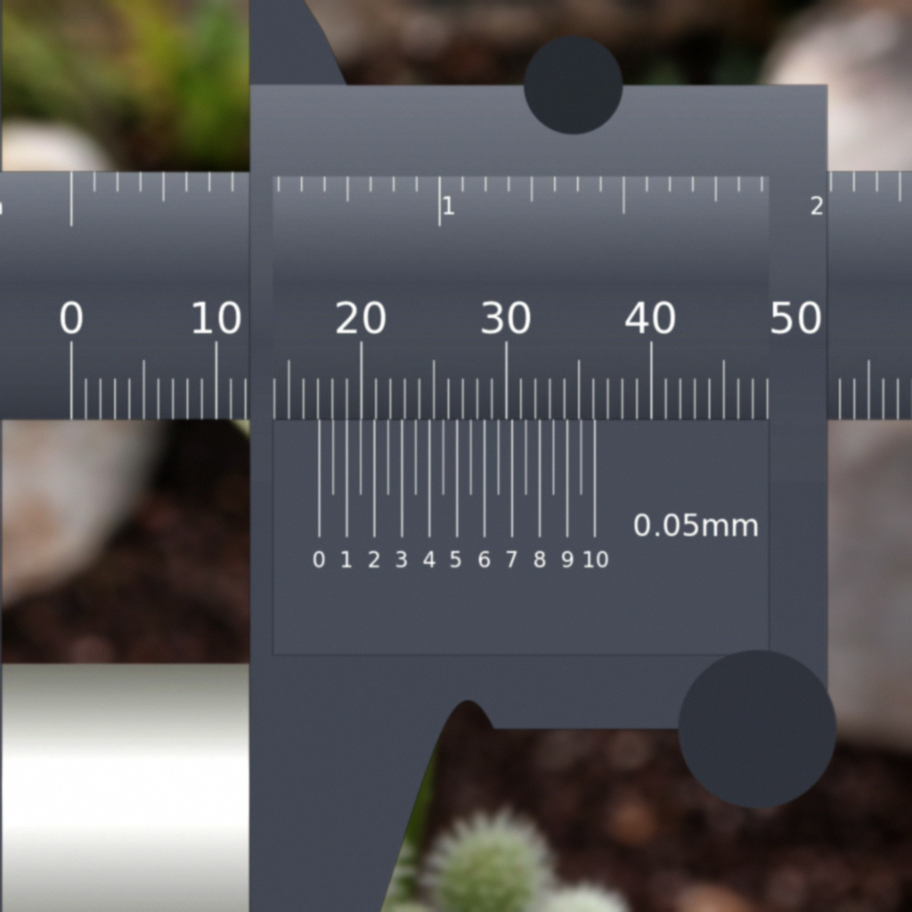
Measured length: 17.1 mm
